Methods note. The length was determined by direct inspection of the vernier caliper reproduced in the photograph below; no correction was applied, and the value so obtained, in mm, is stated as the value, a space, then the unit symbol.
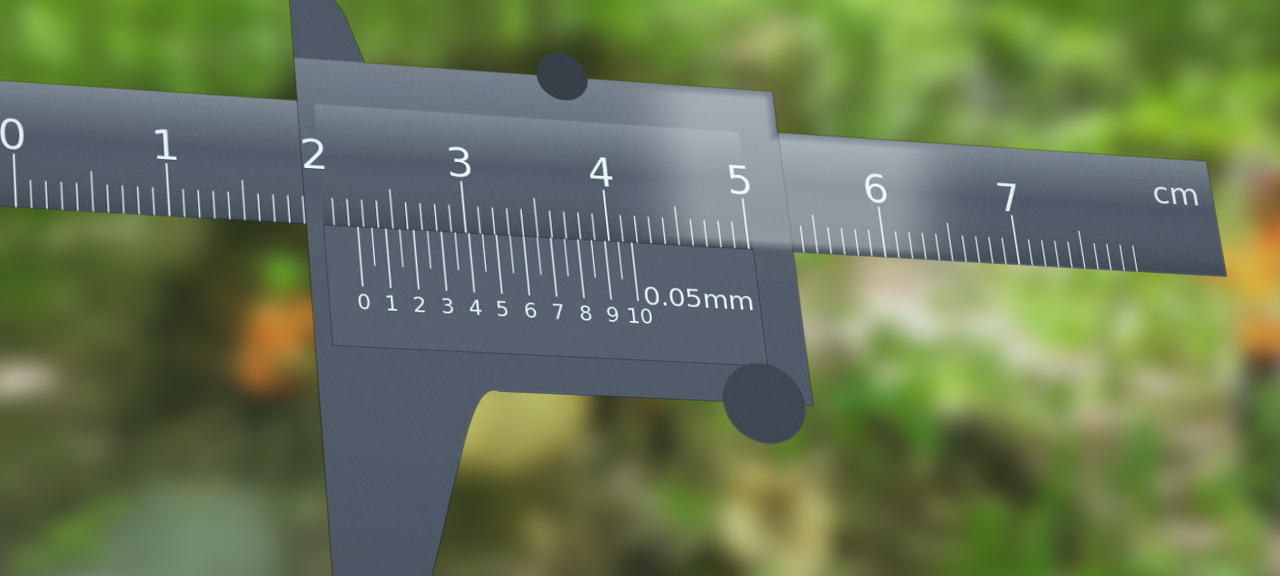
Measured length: 22.6 mm
